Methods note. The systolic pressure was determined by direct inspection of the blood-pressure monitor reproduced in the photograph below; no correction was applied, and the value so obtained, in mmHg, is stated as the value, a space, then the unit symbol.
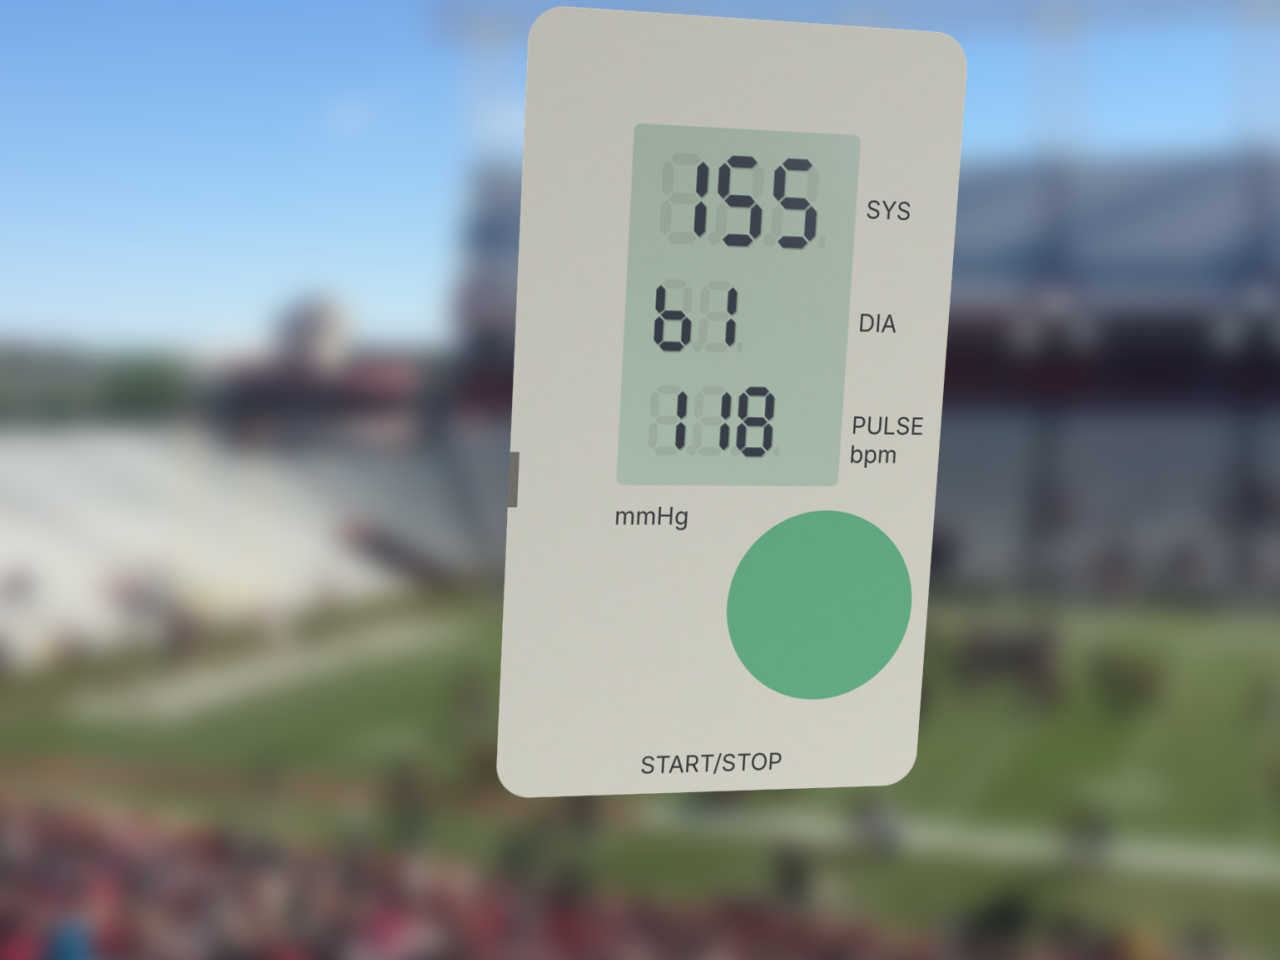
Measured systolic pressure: 155 mmHg
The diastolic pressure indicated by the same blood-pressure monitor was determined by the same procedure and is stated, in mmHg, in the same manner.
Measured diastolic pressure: 61 mmHg
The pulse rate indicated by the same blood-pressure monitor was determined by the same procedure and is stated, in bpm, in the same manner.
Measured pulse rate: 118 bpm
